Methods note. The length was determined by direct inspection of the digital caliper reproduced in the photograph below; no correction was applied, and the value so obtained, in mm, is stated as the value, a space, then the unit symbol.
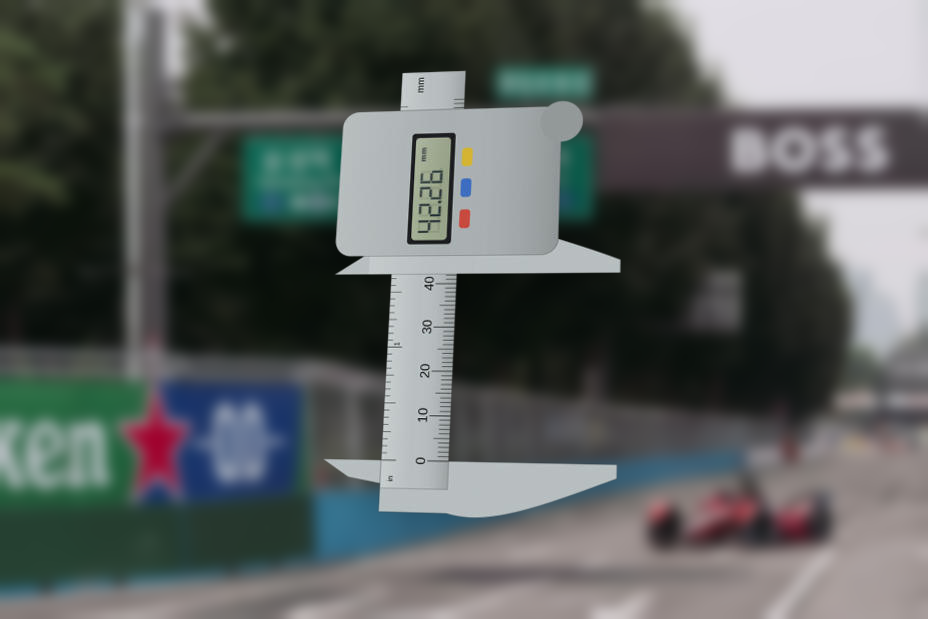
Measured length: 42.26 mm
